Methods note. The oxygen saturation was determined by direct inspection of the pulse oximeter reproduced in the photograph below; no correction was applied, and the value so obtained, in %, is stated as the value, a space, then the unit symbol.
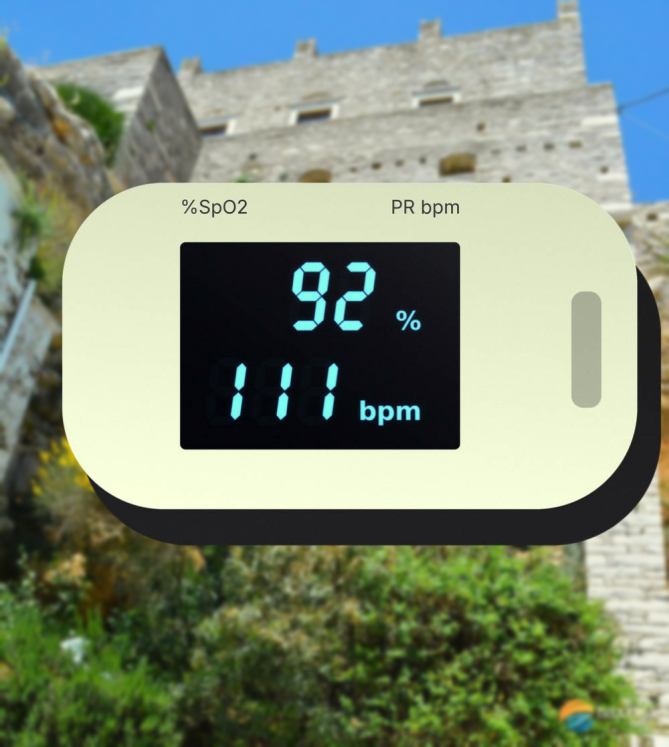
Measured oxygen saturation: 92 %
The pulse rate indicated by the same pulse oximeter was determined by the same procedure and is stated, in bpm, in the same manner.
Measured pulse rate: 111 bpm
